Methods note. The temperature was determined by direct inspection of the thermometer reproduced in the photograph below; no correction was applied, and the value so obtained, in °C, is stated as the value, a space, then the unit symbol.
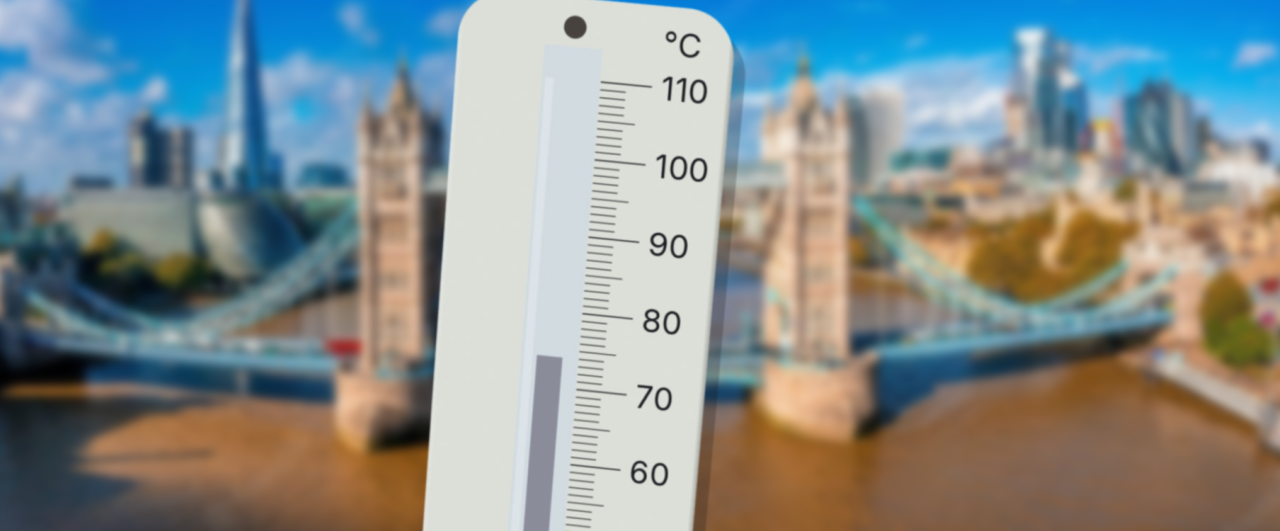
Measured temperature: 74 °C
